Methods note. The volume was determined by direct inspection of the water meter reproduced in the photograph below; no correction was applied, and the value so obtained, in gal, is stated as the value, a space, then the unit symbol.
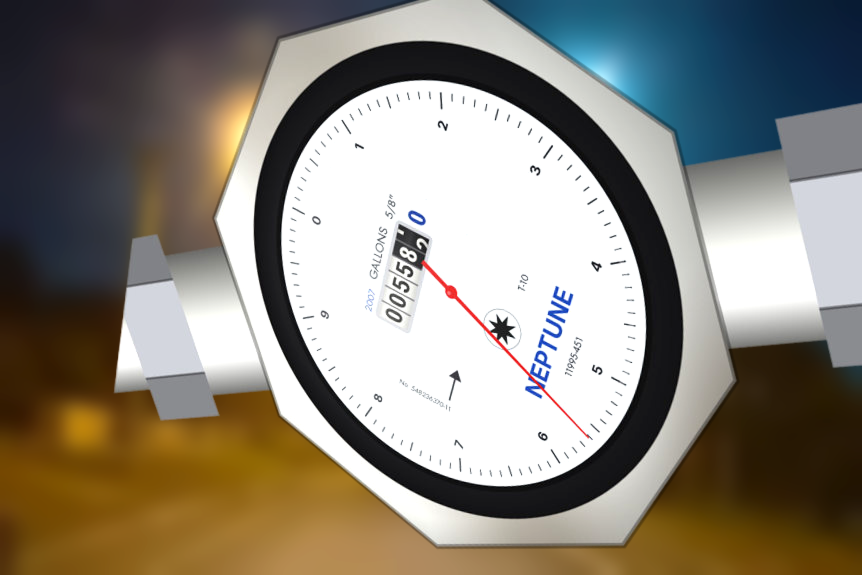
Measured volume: 55815.6 gal
